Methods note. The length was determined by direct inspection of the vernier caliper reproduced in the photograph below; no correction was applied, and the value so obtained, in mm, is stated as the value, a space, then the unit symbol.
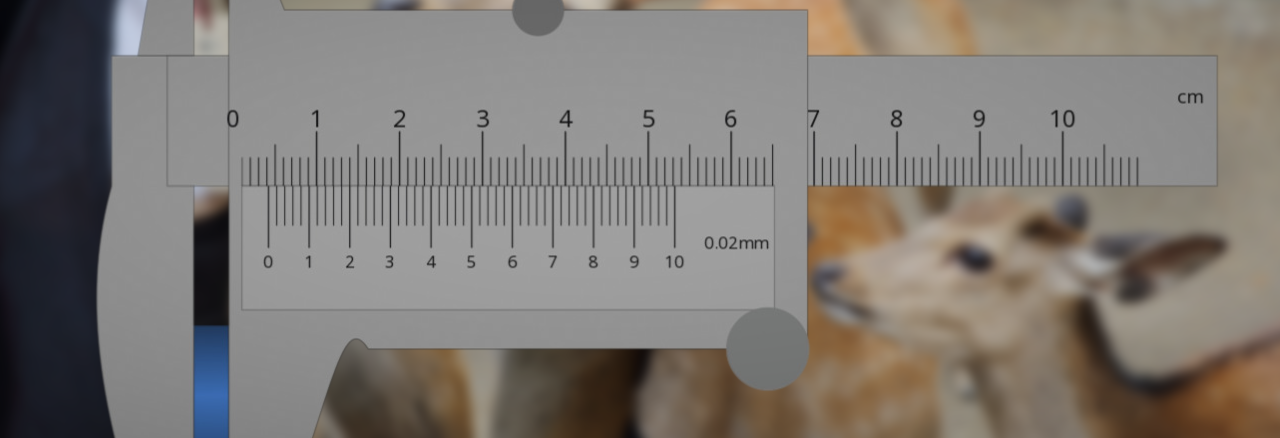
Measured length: 4.2 mm
